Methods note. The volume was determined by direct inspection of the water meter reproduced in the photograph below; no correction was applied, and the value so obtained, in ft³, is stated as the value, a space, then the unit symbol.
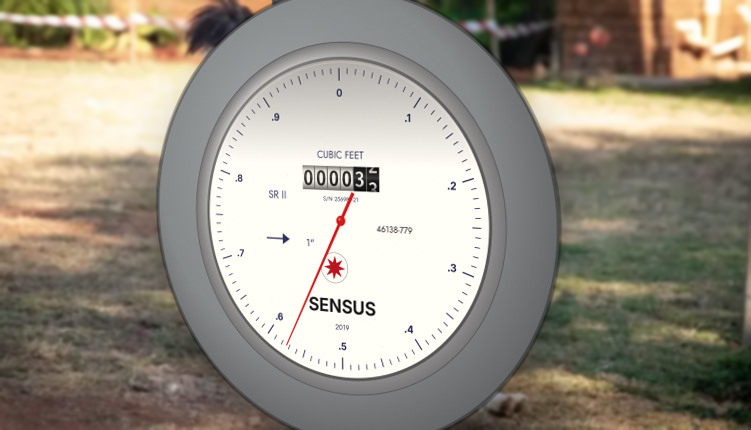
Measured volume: 32.57 ft³
